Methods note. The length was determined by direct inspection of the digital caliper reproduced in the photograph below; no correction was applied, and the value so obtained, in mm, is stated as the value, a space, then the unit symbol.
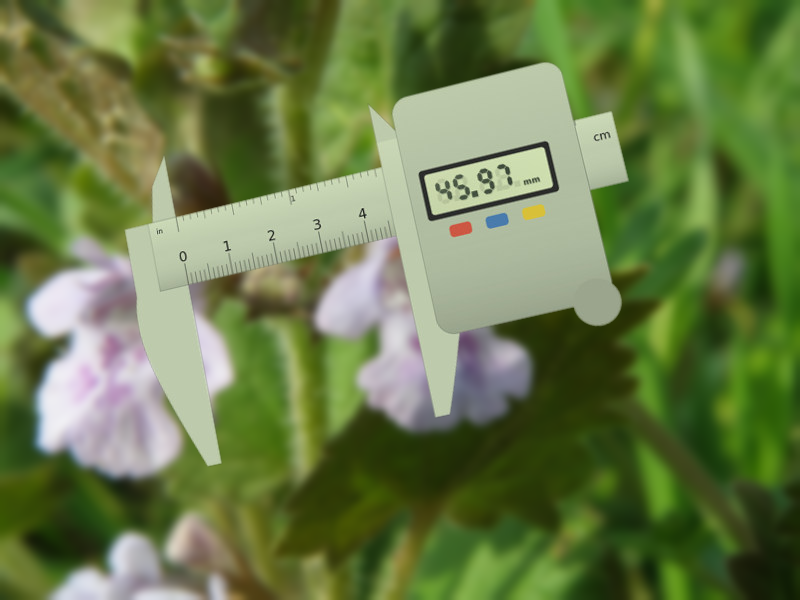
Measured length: 45.97 mm
